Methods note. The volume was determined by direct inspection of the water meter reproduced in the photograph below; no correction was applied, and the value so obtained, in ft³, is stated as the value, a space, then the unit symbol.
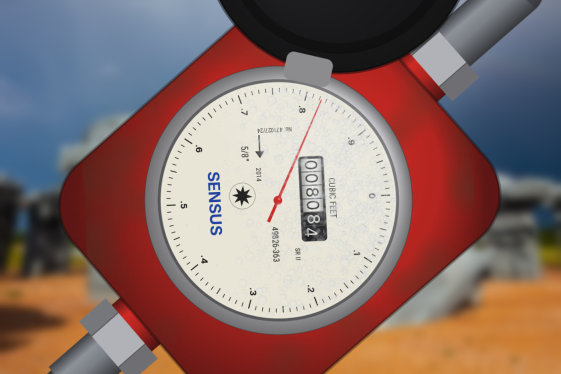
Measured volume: 8083.82 ft³
